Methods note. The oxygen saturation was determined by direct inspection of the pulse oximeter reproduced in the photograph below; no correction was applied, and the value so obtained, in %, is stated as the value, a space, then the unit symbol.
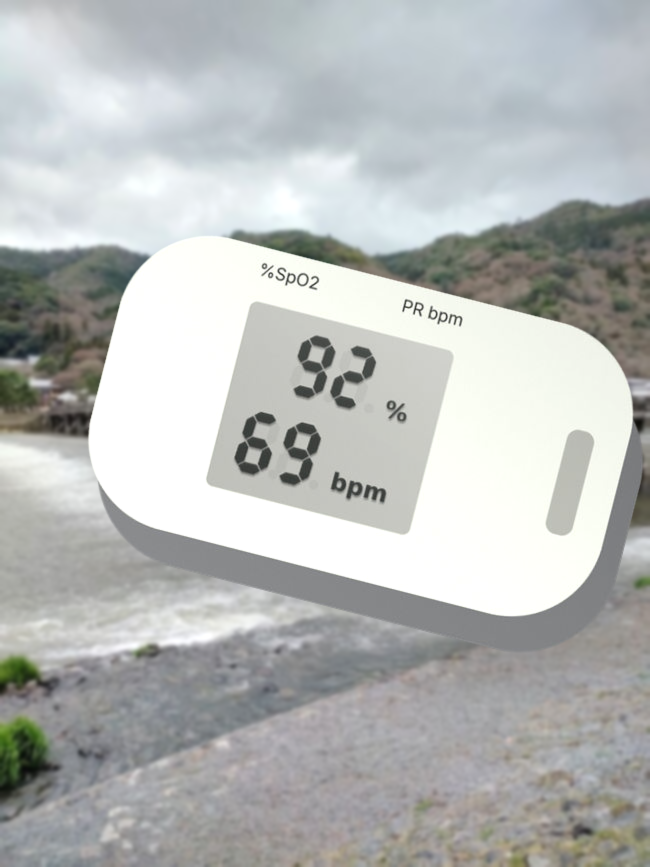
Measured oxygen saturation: 92 %
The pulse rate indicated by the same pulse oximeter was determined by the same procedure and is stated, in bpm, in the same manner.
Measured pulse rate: 69 bpm
